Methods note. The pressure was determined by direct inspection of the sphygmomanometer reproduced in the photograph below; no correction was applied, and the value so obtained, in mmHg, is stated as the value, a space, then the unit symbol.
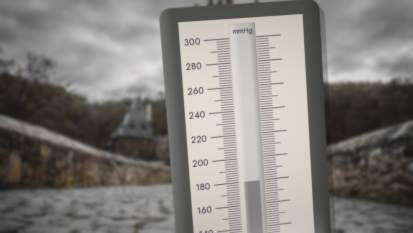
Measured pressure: 180 mmHg
